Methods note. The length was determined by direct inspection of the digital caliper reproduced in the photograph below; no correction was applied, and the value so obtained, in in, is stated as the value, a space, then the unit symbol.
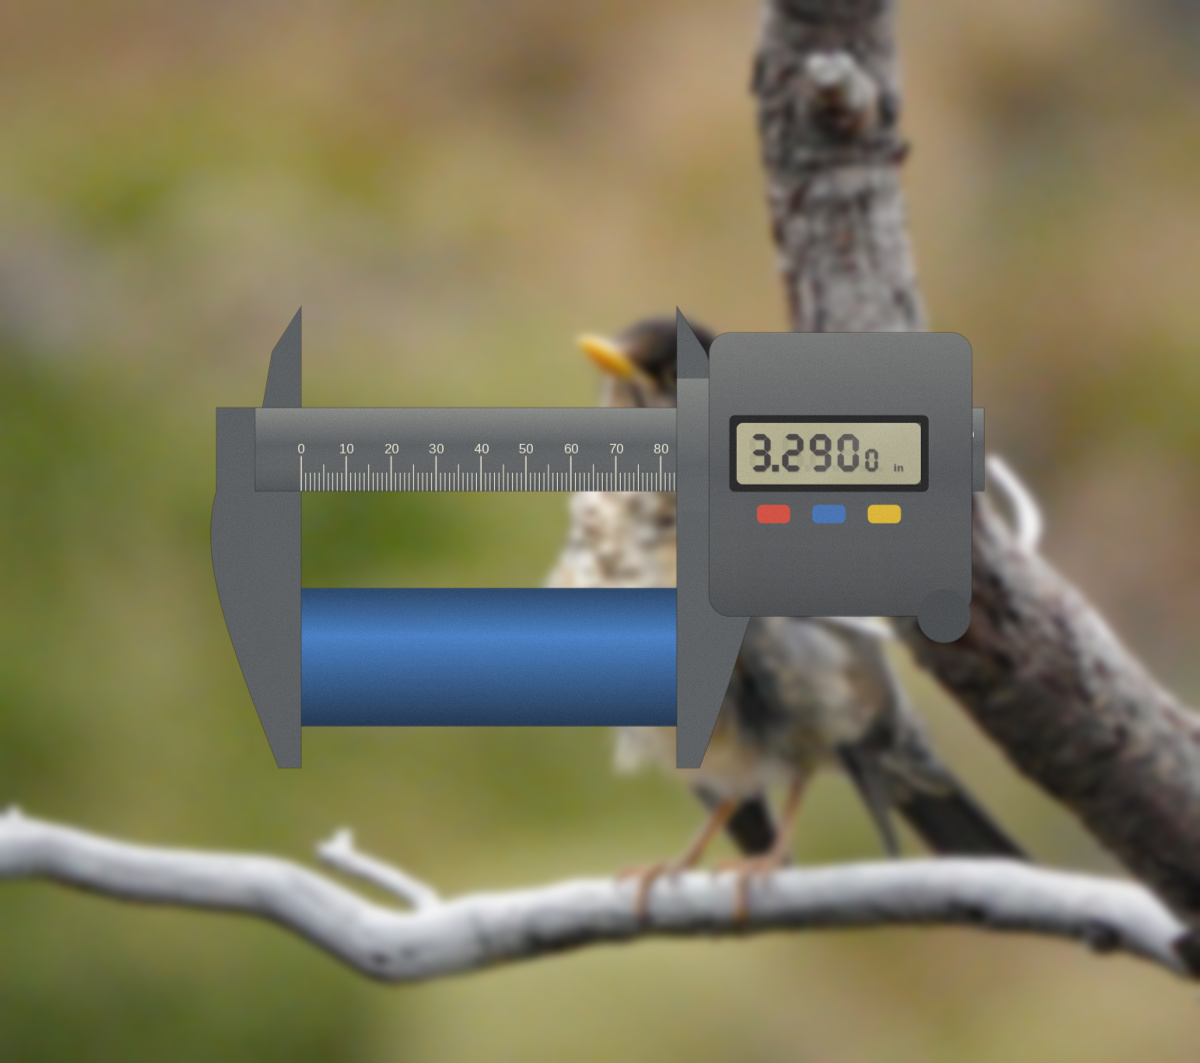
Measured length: 3.2900 in
